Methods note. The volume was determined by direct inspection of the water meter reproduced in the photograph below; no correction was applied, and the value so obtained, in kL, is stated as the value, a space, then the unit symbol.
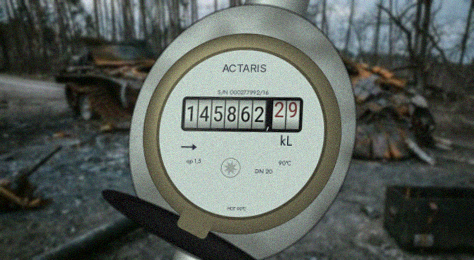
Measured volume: 145862.29 kL
